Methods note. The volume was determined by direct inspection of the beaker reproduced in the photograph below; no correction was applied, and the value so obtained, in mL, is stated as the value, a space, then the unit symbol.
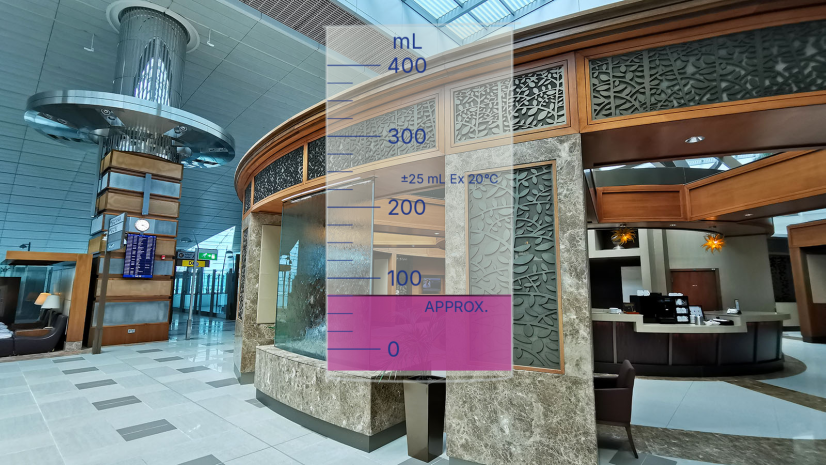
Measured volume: 75 mL
